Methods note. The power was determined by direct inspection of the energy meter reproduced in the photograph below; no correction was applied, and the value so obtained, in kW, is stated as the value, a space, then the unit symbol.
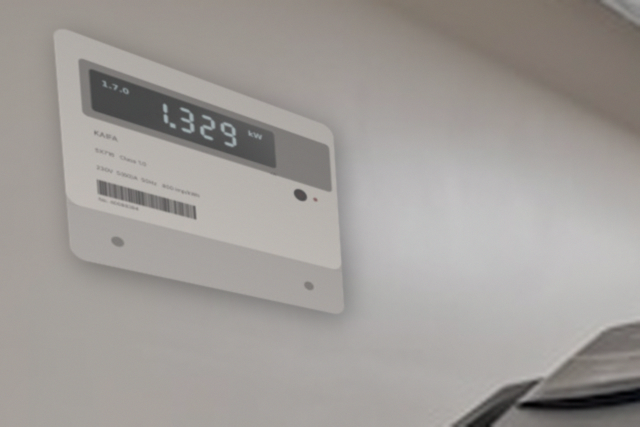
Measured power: 1.329 kW
